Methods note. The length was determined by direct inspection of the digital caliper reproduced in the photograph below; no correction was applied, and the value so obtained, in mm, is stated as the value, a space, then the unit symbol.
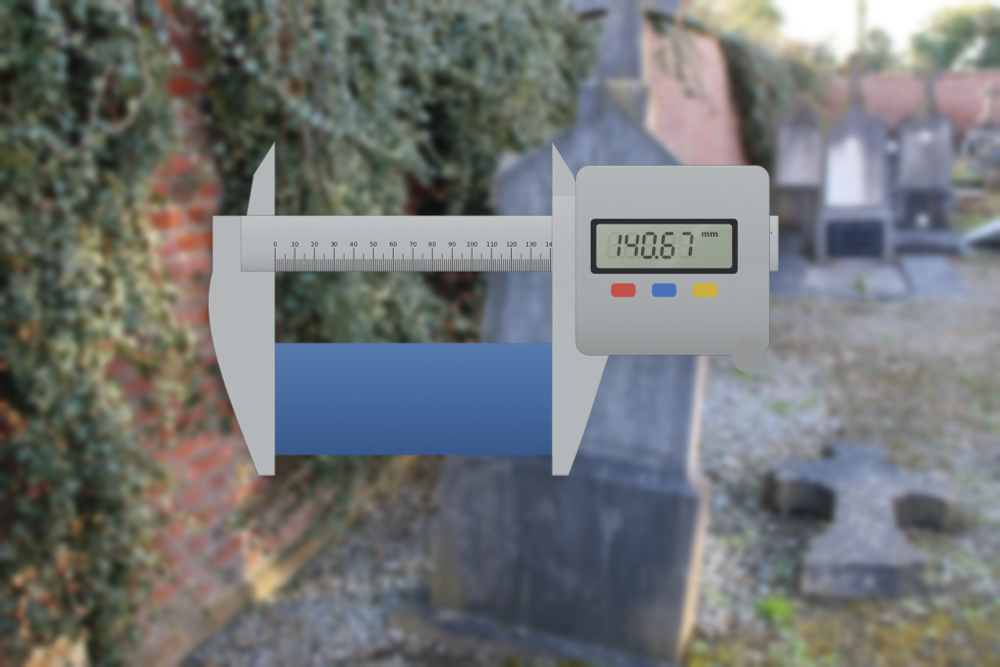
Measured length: 140.67 mm
